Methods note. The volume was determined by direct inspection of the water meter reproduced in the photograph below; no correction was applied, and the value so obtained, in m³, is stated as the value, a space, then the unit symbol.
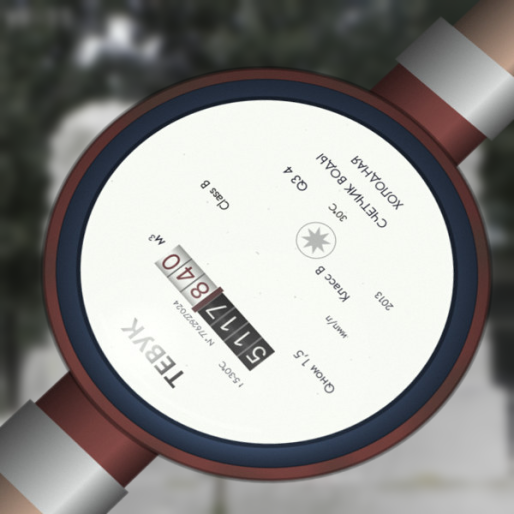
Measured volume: 5117.840 m³
